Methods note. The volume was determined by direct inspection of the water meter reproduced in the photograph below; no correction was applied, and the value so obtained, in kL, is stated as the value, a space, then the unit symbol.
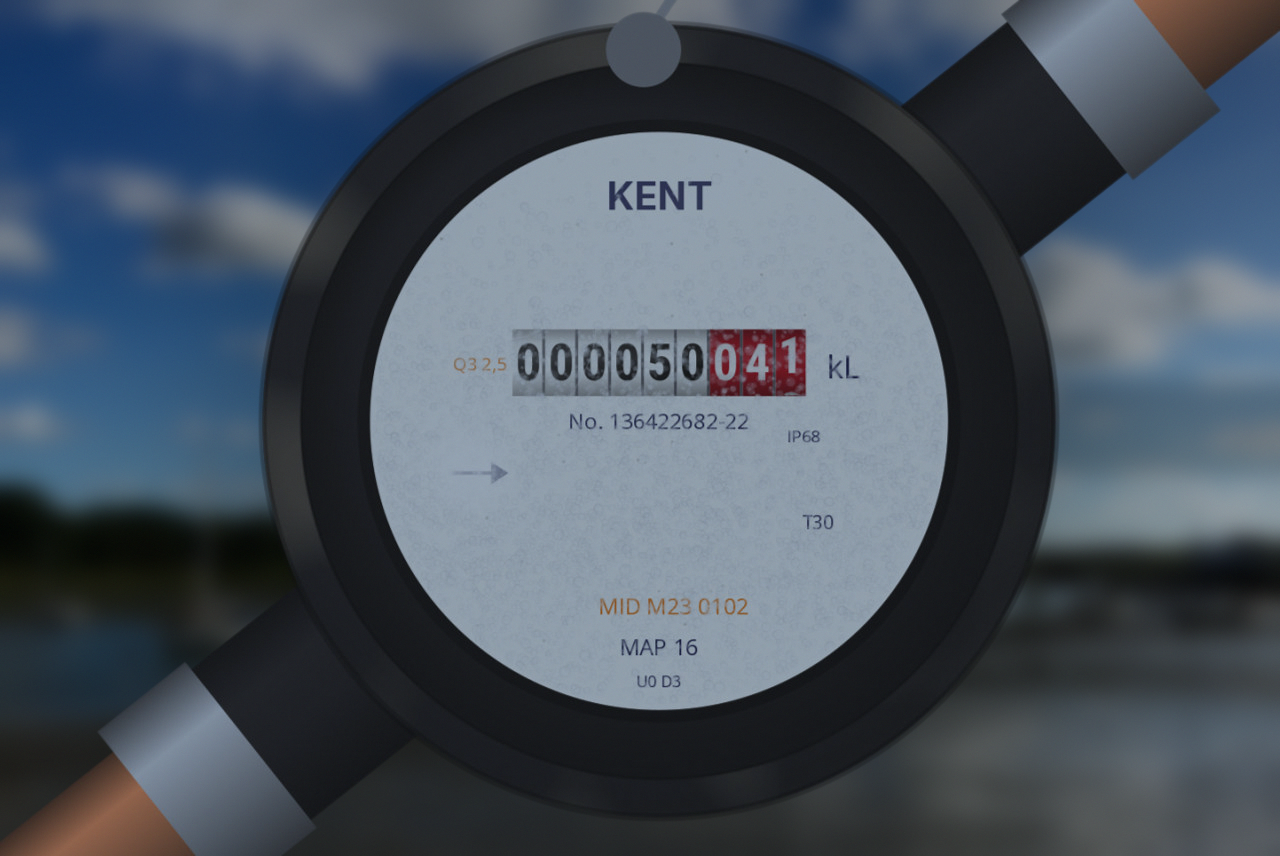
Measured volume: 50.041 kL
